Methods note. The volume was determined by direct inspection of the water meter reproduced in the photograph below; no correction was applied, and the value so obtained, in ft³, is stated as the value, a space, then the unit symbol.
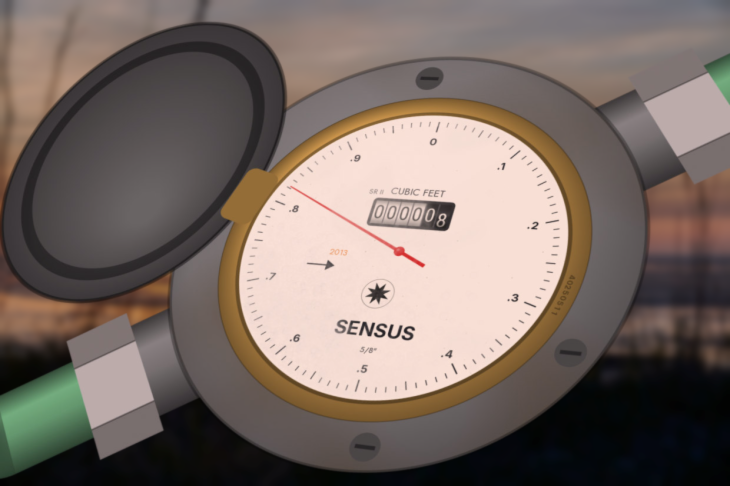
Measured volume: 7.82 ft³
